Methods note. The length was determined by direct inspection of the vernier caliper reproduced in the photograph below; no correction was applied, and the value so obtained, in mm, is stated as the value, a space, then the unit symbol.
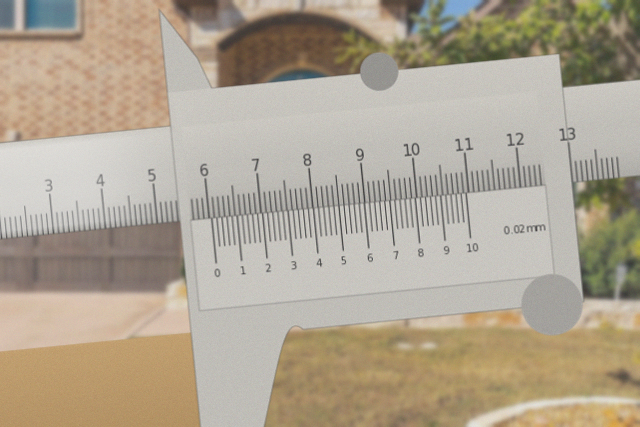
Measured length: 60.5 mm
